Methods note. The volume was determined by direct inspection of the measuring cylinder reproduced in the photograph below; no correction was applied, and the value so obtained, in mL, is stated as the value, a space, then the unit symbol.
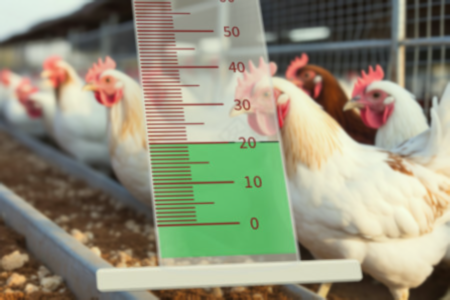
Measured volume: 20 mL
